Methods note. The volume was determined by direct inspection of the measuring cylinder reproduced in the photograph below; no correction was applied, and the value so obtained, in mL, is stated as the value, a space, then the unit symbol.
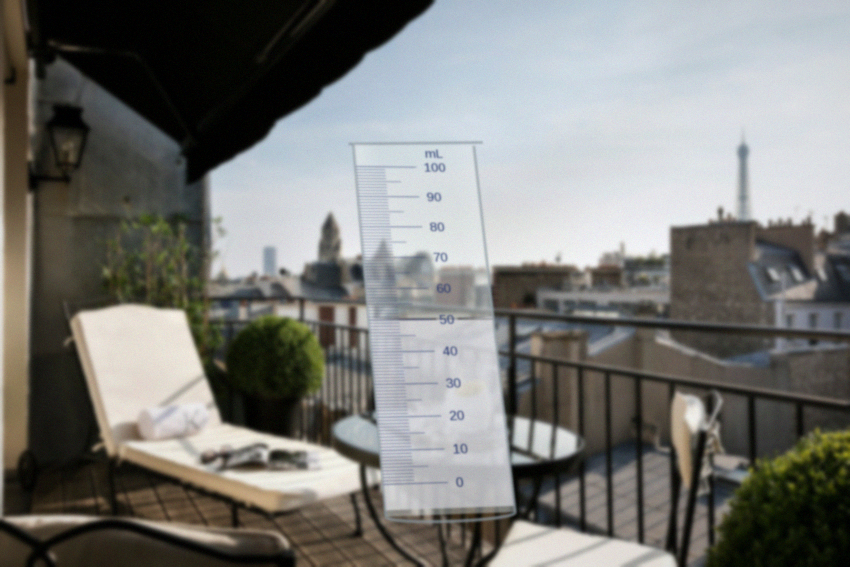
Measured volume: 50 mL
